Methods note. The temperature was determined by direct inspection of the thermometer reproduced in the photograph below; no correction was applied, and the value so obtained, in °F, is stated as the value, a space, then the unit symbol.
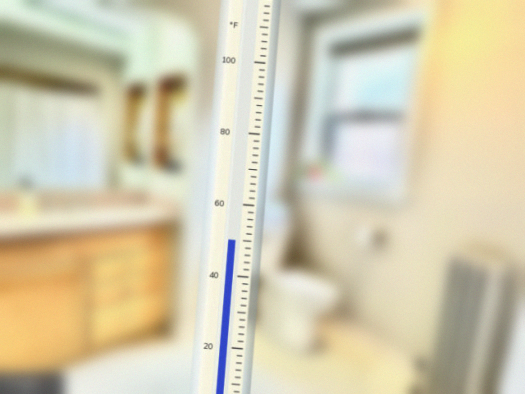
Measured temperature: 50 °F
